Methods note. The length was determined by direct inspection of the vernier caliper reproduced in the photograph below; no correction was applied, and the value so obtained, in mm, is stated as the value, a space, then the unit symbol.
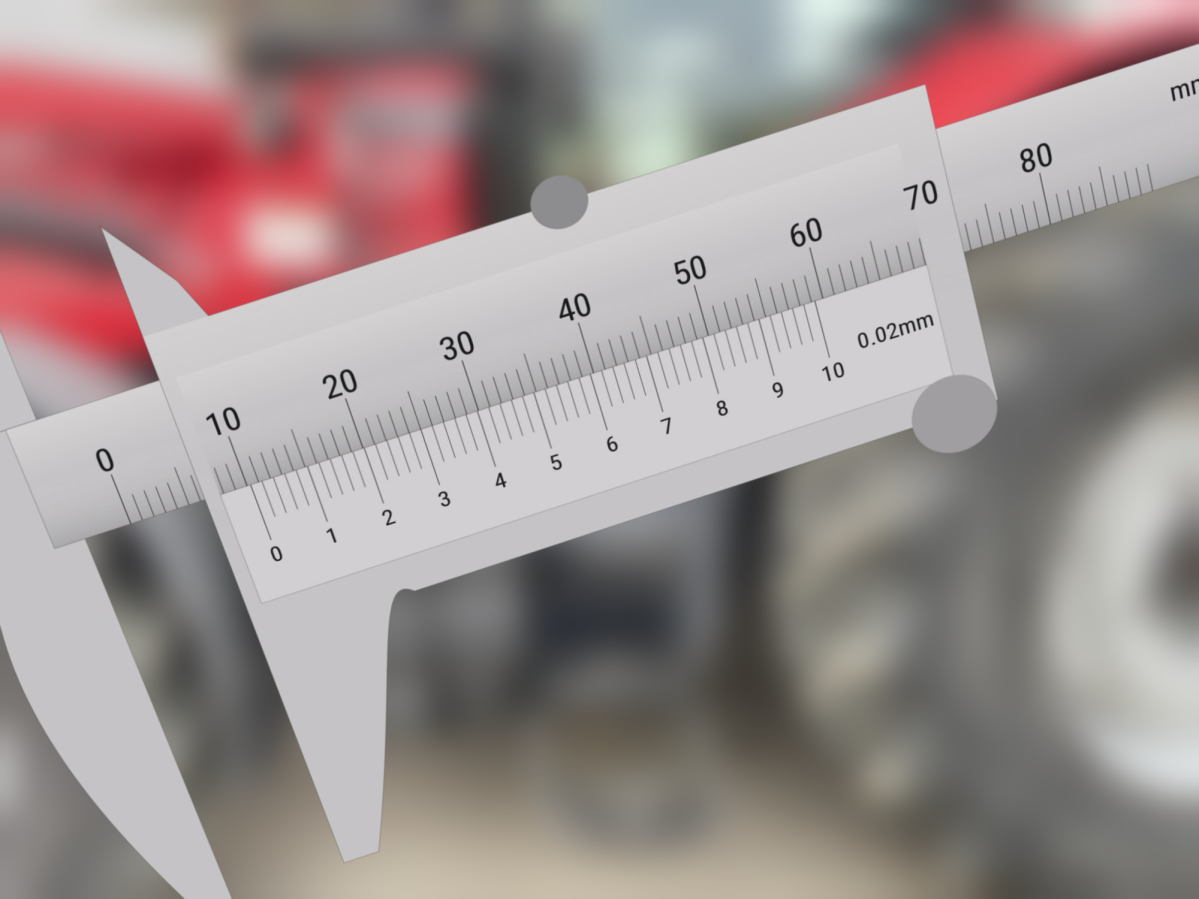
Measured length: 10.3 mm
